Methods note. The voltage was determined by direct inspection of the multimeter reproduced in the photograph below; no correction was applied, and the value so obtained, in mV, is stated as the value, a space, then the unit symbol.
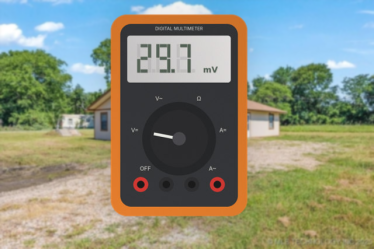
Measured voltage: 29.7 mV
